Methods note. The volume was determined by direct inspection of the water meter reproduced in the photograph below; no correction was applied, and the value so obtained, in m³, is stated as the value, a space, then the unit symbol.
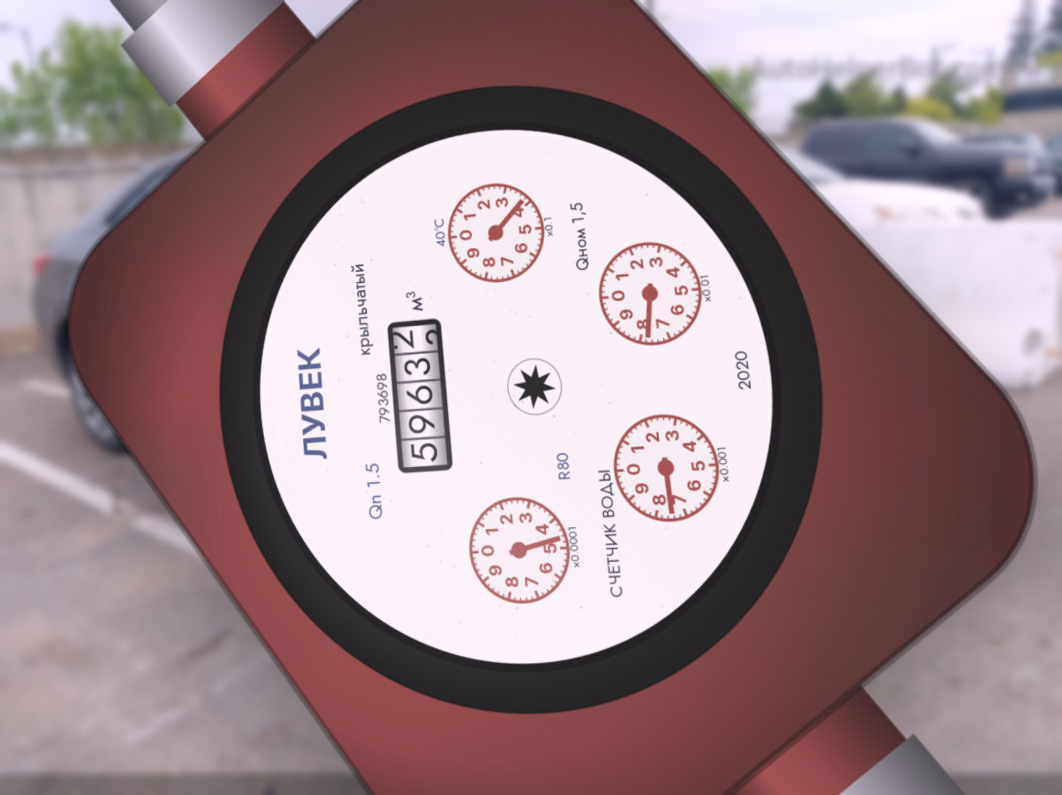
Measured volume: 59632.3774 m³
